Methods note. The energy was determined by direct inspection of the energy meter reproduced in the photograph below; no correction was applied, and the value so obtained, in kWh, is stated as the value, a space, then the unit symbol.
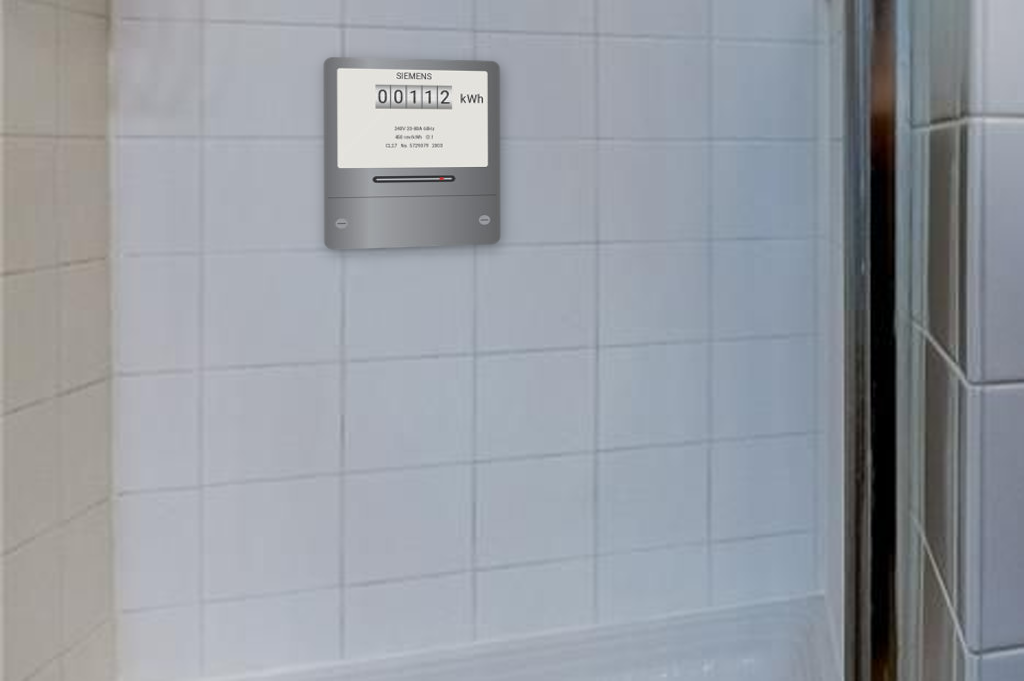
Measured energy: 112 kWh
